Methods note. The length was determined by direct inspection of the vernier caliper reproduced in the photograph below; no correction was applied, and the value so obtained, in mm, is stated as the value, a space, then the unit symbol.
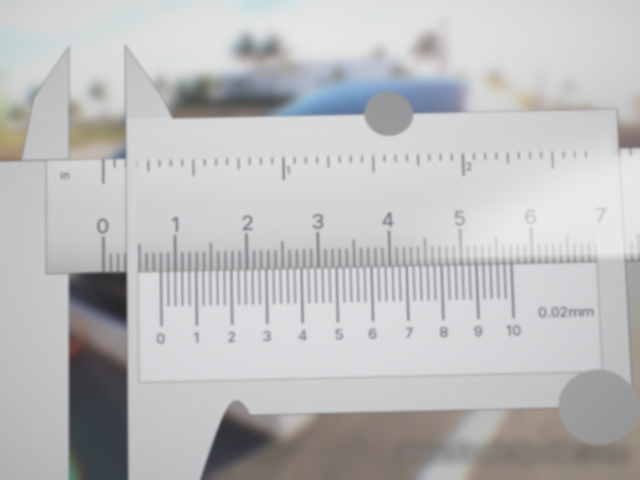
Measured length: 8.0 mm
